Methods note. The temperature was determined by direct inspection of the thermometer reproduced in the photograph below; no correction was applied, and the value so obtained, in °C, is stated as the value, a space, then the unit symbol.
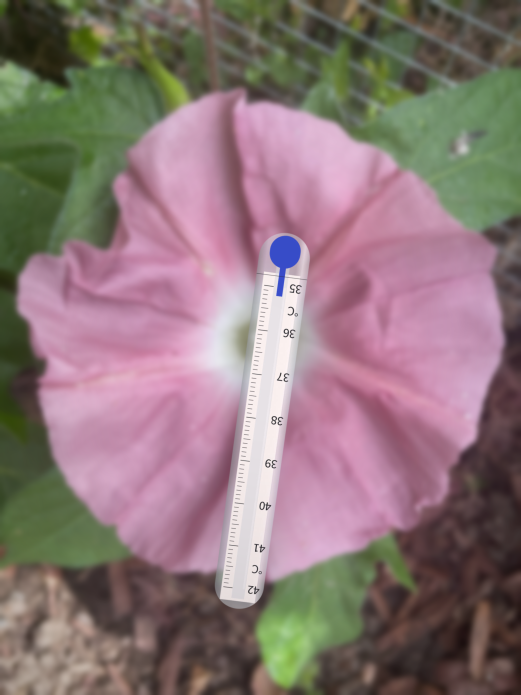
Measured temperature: 35.2 °C
